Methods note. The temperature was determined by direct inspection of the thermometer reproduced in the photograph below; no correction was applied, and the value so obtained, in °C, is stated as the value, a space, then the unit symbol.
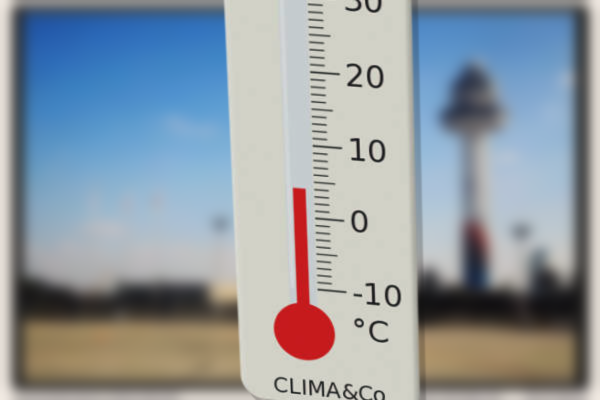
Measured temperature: 4 °C
